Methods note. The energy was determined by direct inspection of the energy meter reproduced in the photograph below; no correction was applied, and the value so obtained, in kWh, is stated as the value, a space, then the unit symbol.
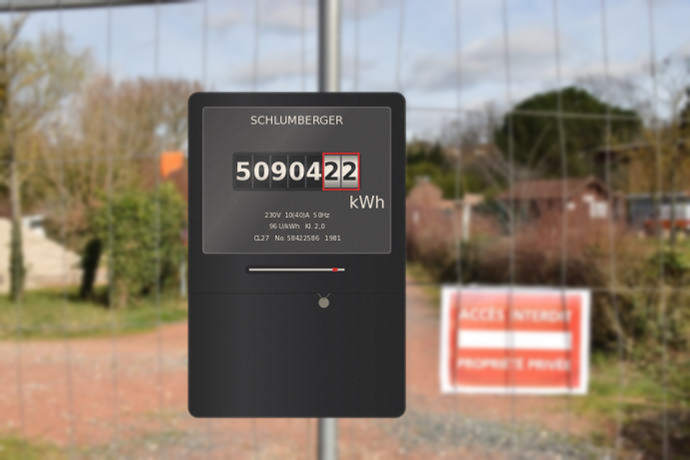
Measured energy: 50904.22 kWh
